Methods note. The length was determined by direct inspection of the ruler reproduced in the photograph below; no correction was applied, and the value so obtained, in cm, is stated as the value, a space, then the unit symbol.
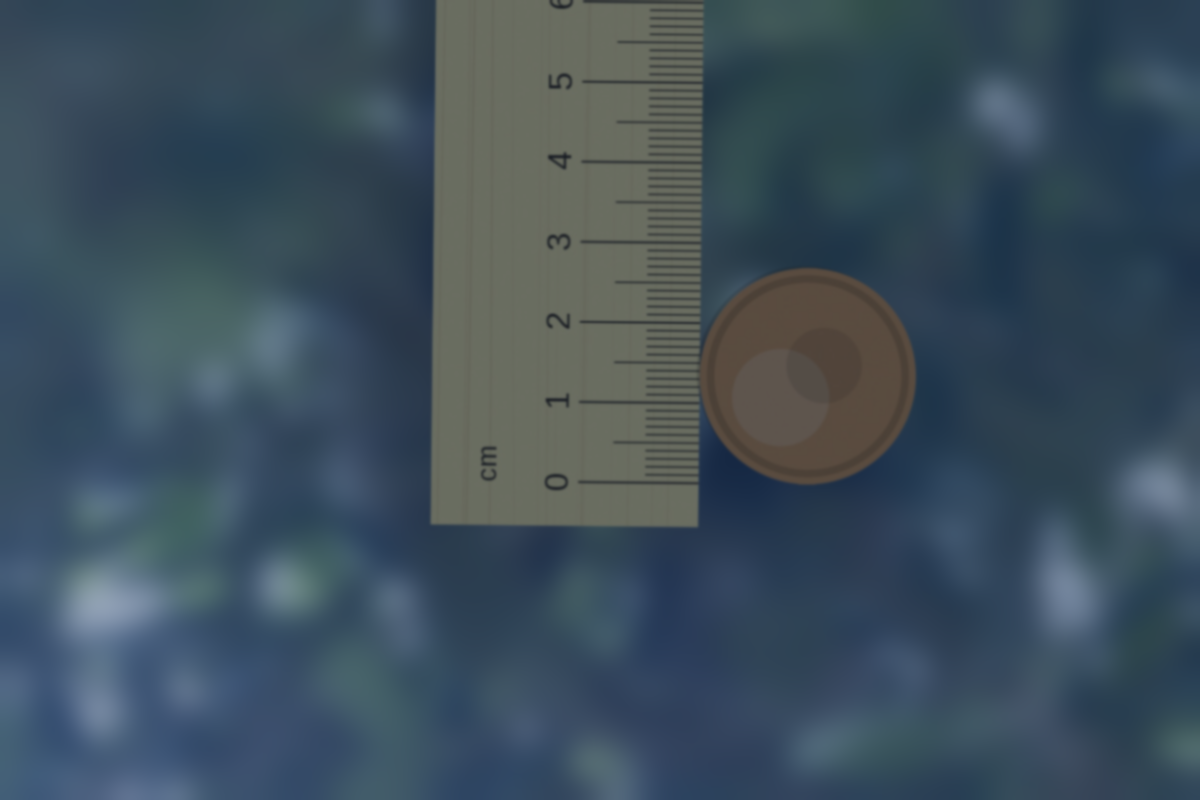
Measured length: 2.7 cm
